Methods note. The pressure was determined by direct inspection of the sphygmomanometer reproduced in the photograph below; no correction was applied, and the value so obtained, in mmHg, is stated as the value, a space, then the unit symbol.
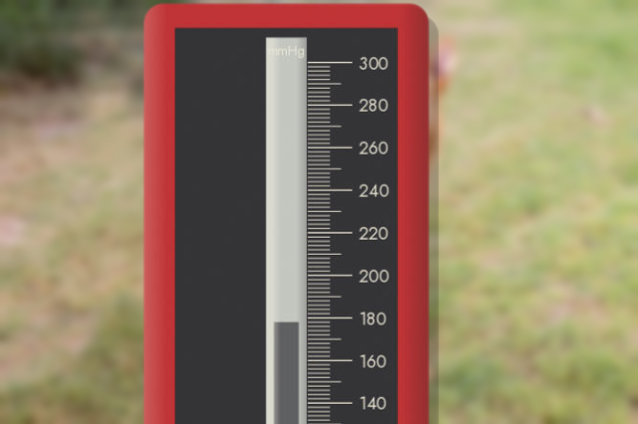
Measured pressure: 178 mmHg
